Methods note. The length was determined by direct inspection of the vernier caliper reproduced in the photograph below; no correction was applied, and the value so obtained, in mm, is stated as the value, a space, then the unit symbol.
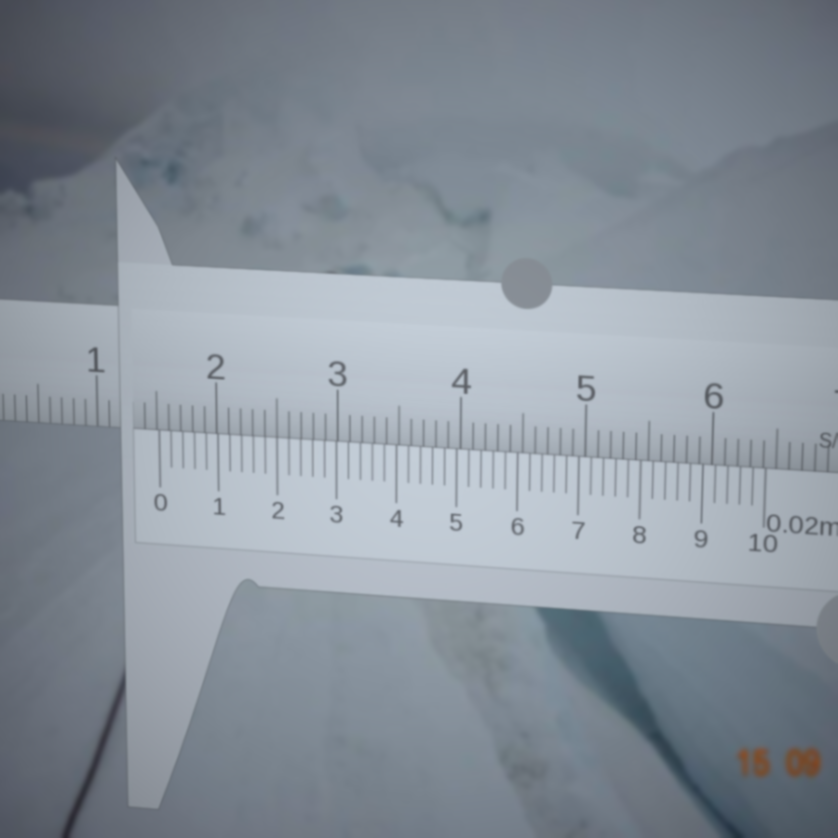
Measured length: 15.2 mm
